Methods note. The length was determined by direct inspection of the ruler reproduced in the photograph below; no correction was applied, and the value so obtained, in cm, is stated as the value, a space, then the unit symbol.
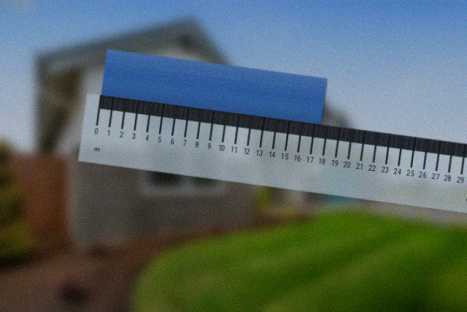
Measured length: 17.5 cm
